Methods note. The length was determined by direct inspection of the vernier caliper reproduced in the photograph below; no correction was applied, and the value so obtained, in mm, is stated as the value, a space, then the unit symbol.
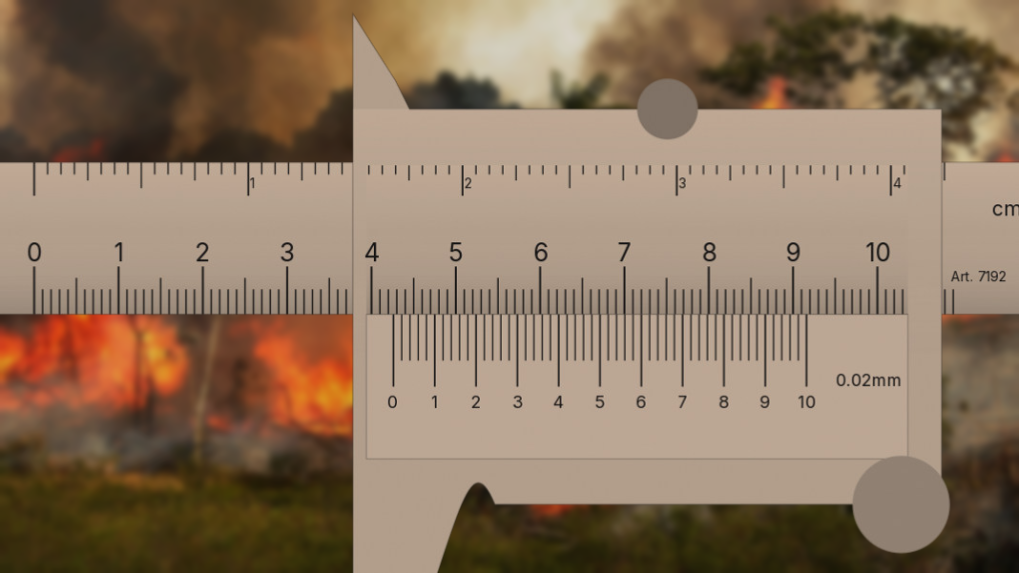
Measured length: 42.6 mm
